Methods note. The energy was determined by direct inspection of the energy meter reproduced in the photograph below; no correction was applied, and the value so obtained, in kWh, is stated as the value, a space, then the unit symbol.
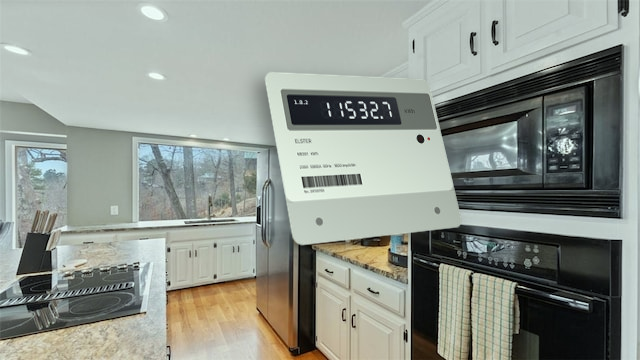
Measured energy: 11532.7 kWh
